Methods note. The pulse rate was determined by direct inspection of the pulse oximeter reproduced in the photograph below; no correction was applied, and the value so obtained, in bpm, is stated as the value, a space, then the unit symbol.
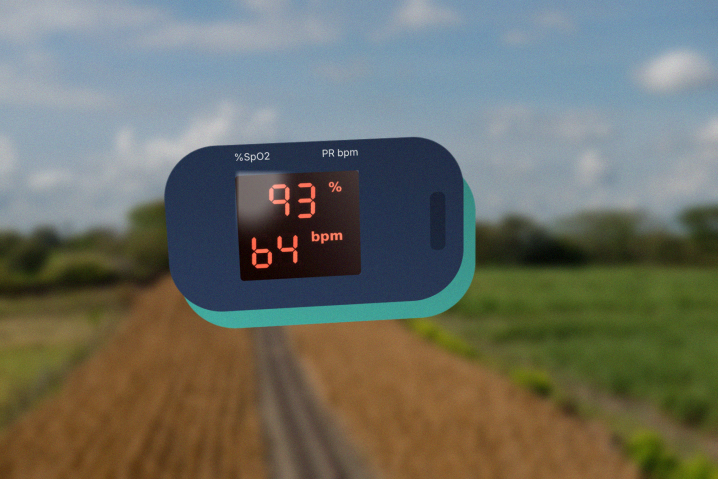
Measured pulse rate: 64 bpm
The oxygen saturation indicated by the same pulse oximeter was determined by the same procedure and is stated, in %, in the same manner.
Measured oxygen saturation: 93 %
